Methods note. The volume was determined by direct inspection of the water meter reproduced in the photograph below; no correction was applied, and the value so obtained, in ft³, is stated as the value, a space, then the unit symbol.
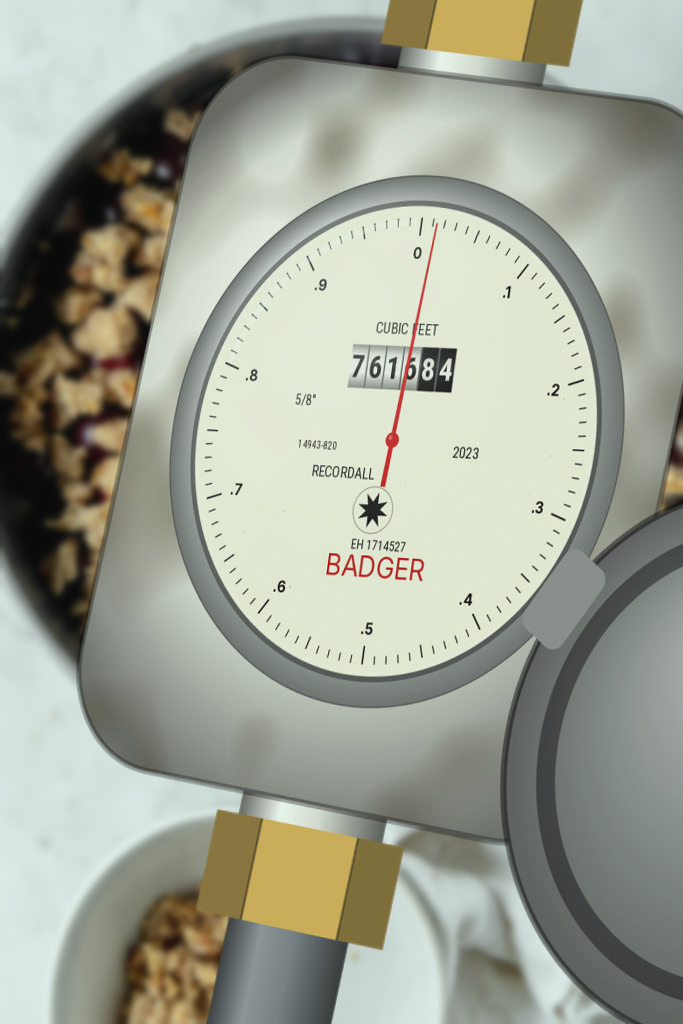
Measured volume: 761684.01 ft³
